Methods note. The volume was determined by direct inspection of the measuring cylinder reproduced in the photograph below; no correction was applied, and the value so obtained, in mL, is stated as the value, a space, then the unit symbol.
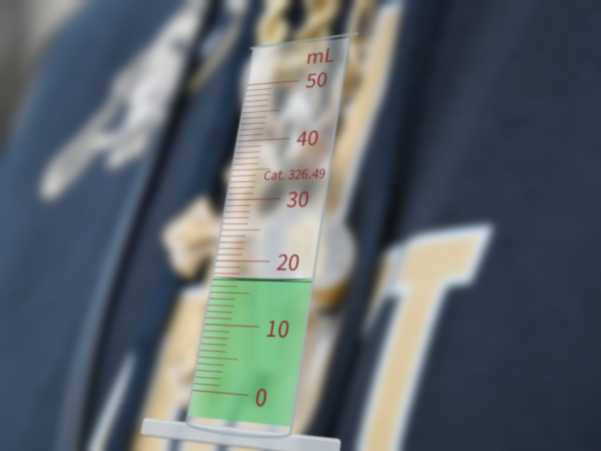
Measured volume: 17 mL
